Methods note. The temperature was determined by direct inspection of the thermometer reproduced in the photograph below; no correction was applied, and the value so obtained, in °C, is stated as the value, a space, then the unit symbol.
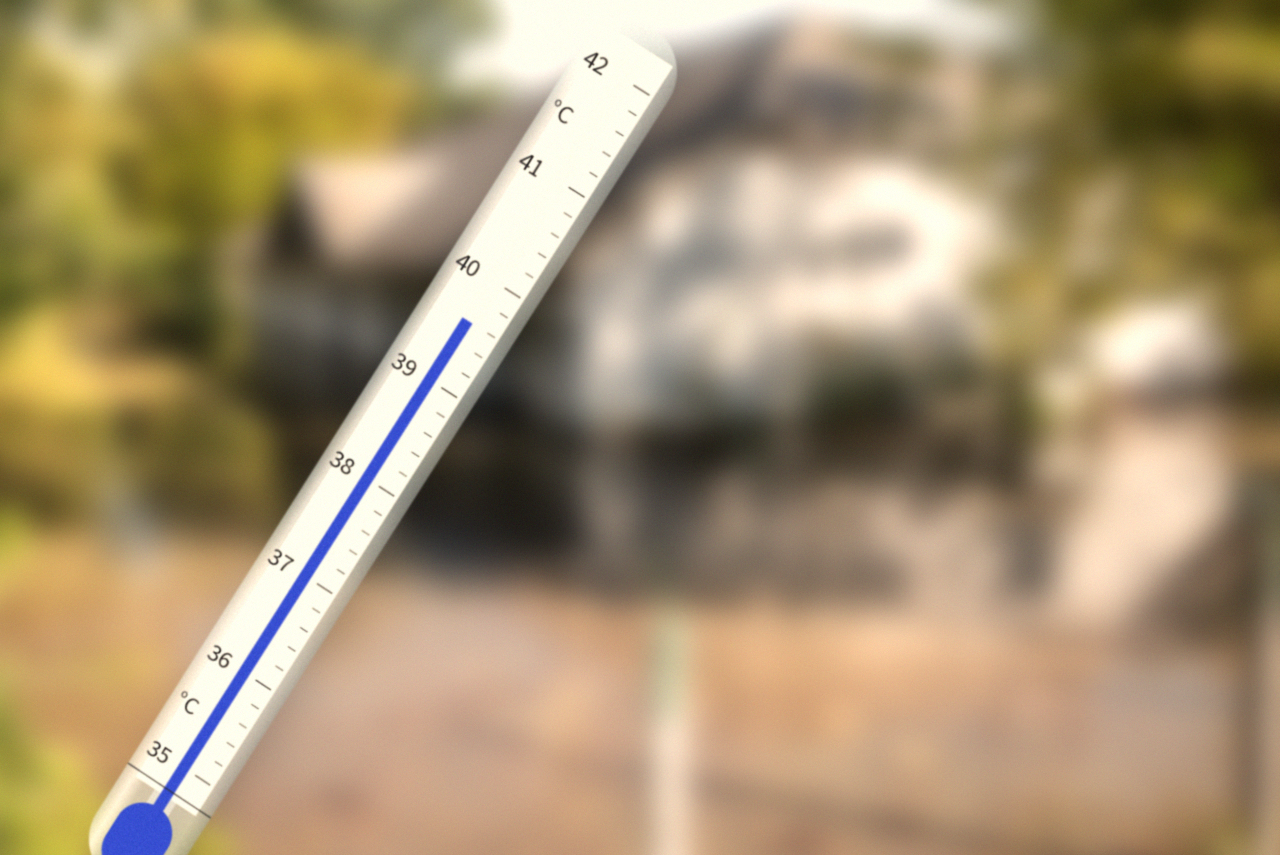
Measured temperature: 39.6 °C
